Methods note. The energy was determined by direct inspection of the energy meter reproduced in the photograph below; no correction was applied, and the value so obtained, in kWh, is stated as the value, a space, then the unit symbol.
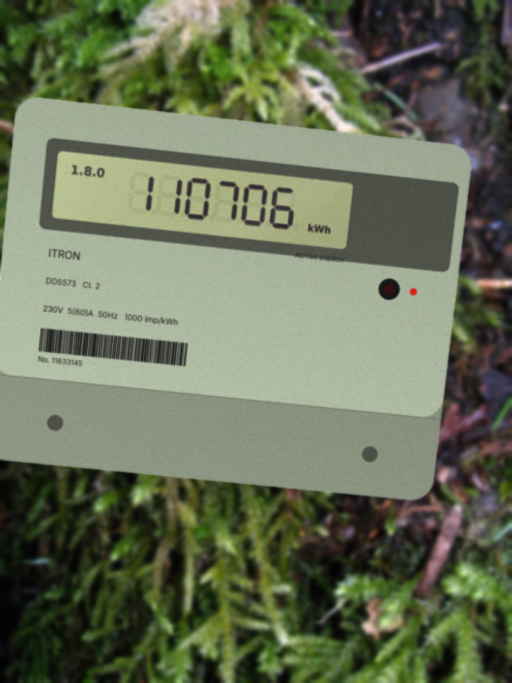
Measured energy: 110706 kWh
